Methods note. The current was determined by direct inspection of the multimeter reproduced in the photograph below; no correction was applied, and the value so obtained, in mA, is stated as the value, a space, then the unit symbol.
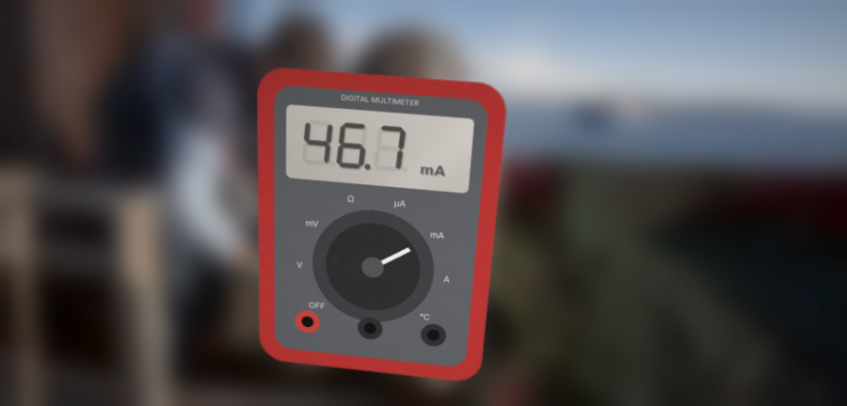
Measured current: 46.7 mA
